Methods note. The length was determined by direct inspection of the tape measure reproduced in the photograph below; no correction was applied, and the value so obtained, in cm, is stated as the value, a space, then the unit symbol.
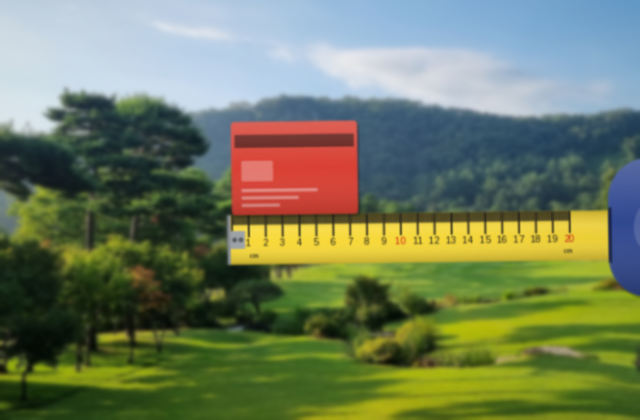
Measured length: 7.5 cm
